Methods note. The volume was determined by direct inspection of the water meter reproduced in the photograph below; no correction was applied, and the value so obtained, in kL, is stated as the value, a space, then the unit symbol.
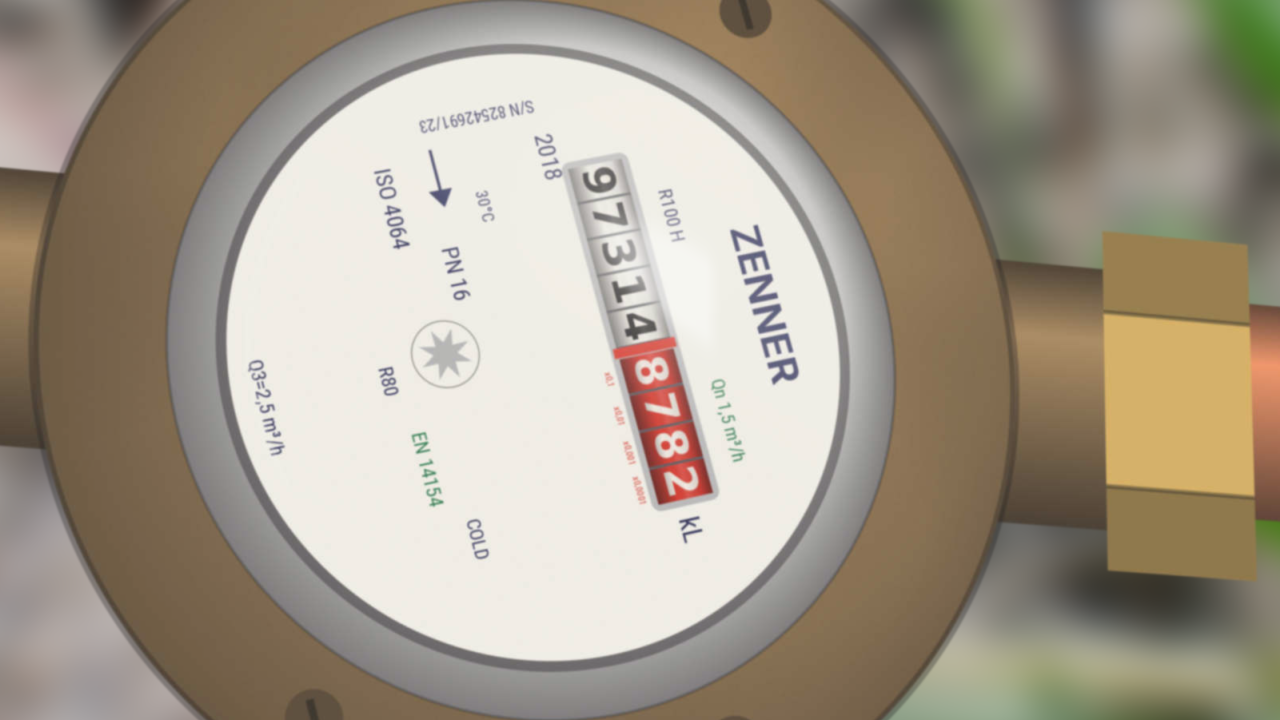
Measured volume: 97314.8782 kL
